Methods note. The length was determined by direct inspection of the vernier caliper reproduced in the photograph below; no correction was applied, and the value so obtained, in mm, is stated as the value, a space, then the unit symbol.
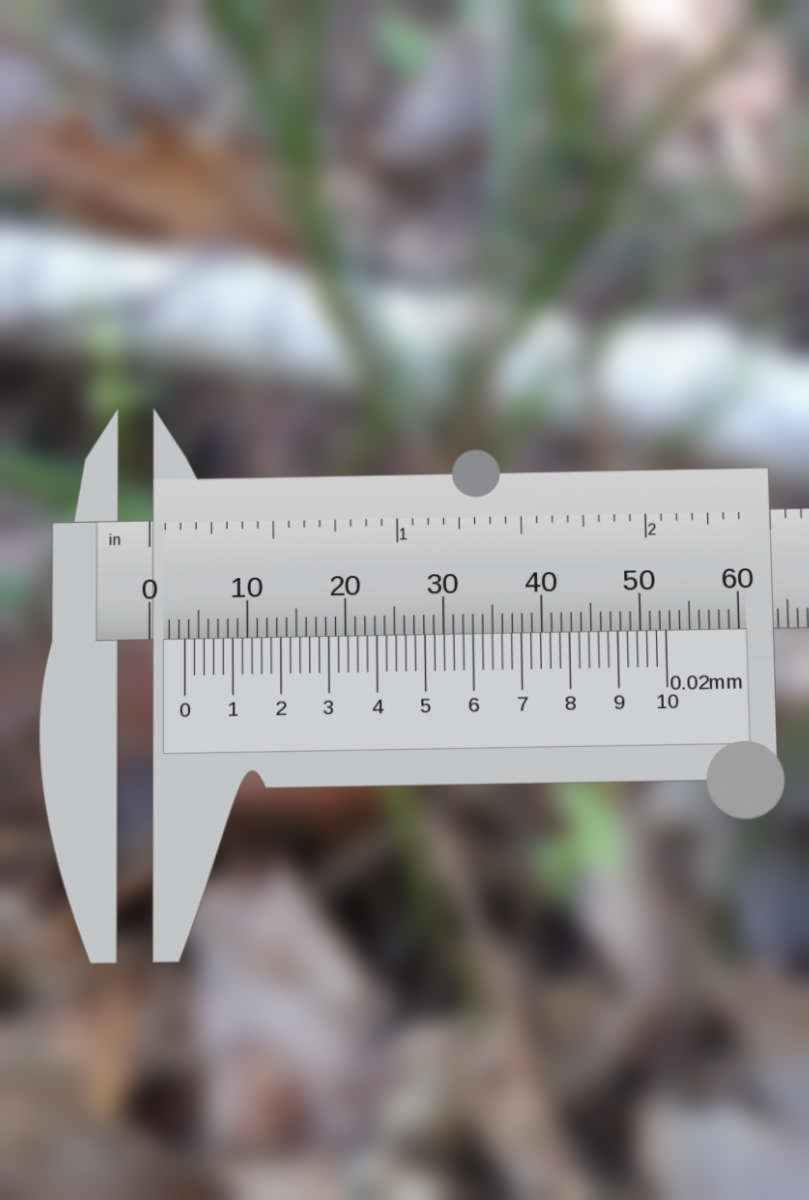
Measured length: 3.6 mm
